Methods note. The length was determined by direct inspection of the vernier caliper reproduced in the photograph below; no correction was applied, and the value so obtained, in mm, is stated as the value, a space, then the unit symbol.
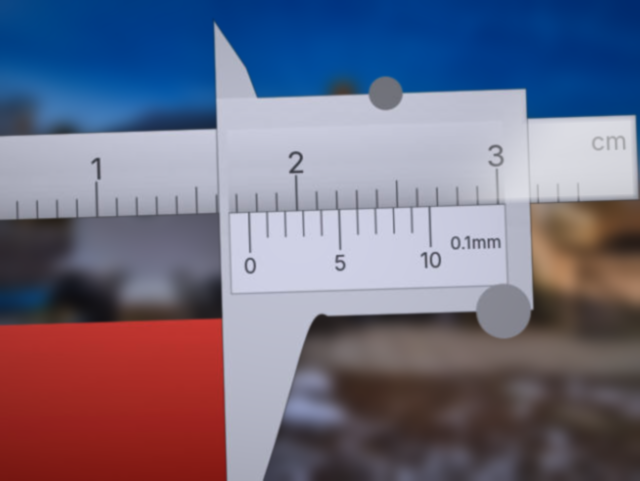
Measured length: 17.6 mm
